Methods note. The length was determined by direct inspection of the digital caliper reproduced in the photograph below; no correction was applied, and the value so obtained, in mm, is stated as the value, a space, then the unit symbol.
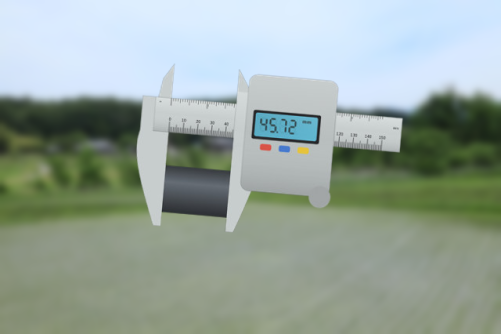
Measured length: 45.72 mm
